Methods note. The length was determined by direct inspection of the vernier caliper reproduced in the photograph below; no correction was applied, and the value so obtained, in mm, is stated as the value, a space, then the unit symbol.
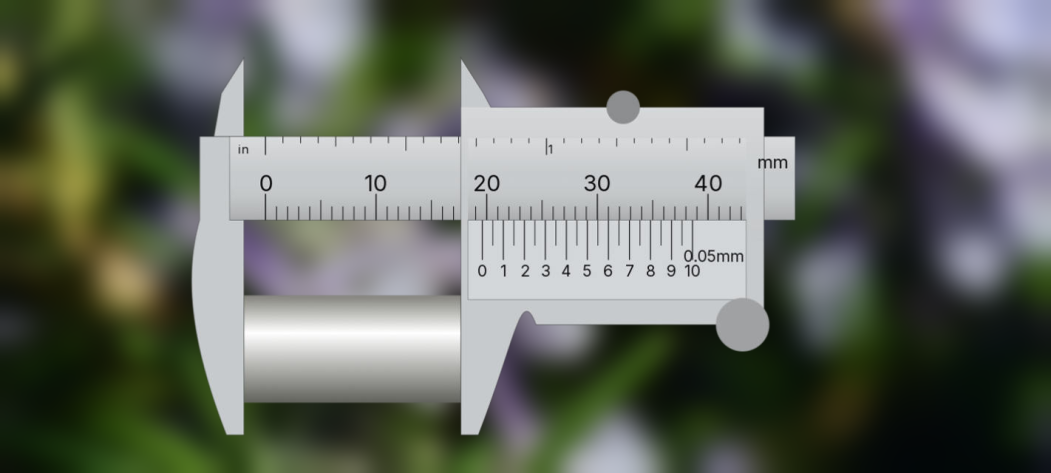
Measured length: 19.6 mm
